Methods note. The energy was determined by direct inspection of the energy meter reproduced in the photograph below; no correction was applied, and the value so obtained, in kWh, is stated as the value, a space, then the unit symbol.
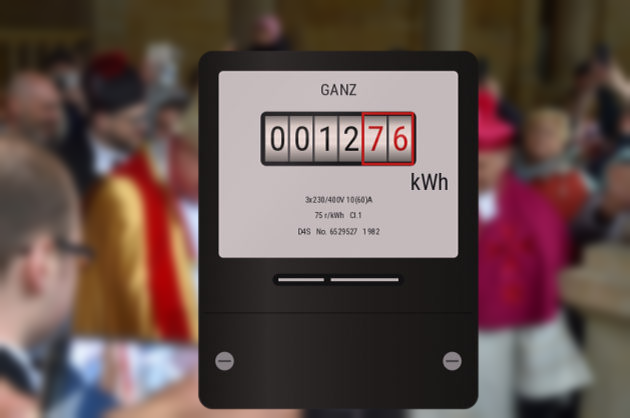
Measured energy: 12.76 kWh
